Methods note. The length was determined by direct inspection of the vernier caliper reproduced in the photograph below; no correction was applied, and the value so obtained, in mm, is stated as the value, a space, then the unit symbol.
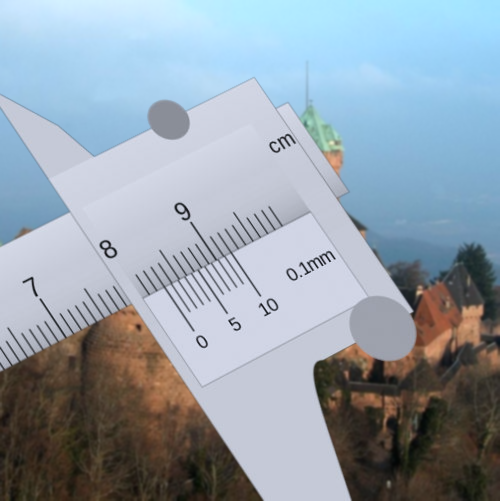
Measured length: 83.0 mm
